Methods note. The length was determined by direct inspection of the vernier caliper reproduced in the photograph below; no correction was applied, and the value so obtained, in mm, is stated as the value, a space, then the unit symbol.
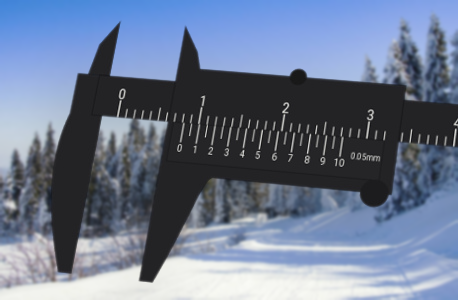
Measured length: 8.2 mm
